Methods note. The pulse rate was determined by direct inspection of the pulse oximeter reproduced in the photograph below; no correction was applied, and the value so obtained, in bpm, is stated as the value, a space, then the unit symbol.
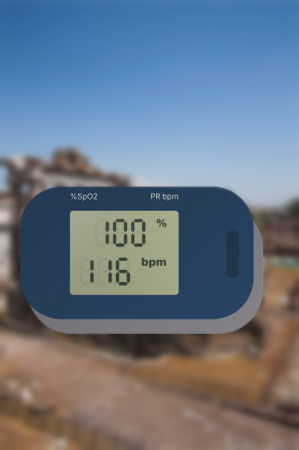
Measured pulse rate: 116 bpm
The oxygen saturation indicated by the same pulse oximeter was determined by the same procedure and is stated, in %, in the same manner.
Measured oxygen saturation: 100 %
